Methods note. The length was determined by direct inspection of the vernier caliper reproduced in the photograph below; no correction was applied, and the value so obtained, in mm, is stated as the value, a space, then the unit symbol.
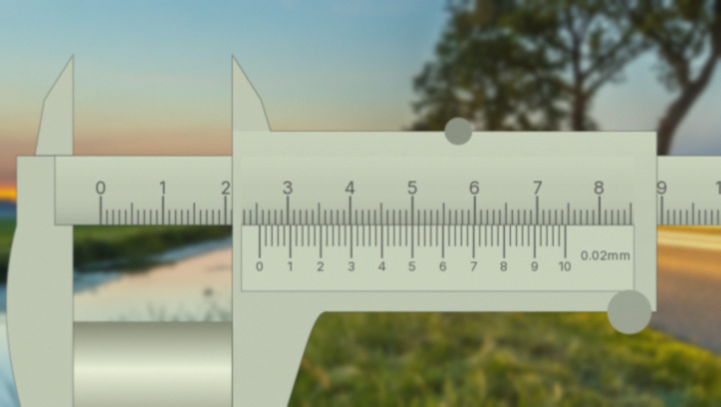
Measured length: 25.5 mm
